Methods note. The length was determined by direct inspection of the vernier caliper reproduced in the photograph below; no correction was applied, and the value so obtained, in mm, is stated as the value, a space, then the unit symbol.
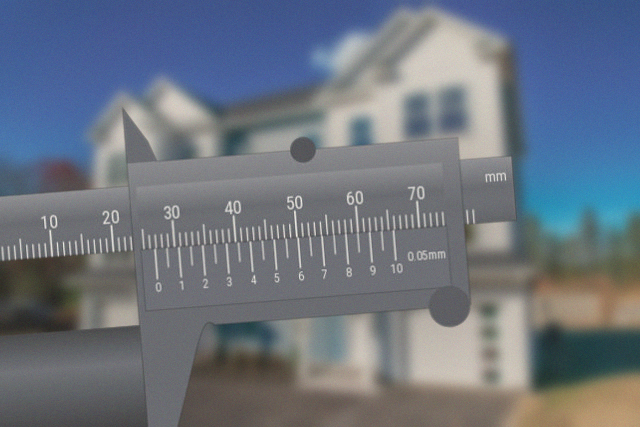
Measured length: 26.8 mm
